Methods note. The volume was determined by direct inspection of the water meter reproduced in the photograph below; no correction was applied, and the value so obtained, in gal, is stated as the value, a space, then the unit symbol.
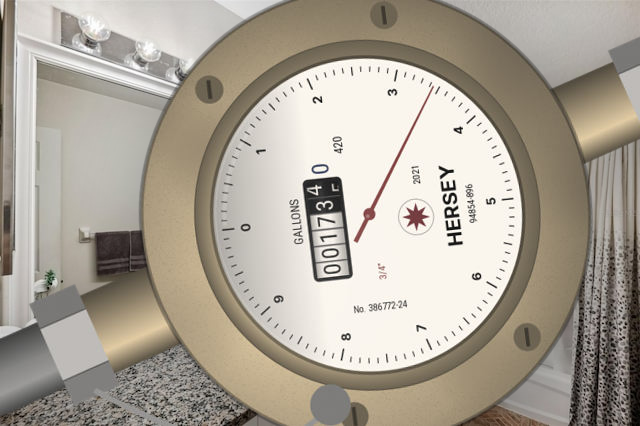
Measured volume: 17343.4 gal
